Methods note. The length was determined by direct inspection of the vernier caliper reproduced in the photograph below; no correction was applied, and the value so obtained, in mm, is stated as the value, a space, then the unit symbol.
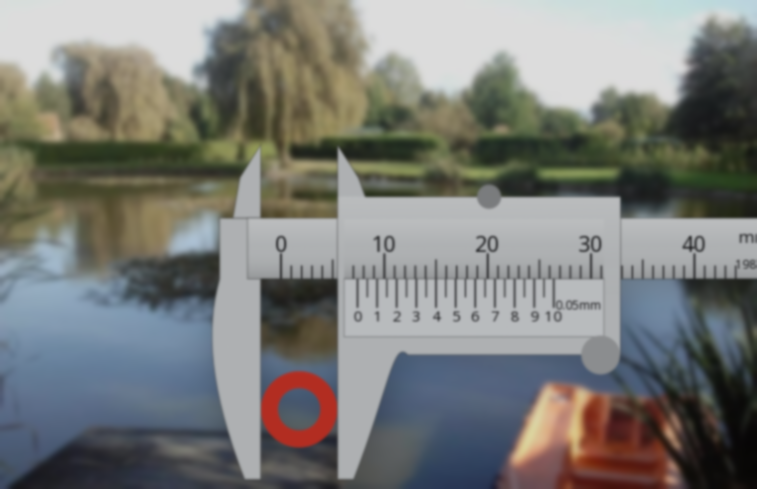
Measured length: 7.4 mm
